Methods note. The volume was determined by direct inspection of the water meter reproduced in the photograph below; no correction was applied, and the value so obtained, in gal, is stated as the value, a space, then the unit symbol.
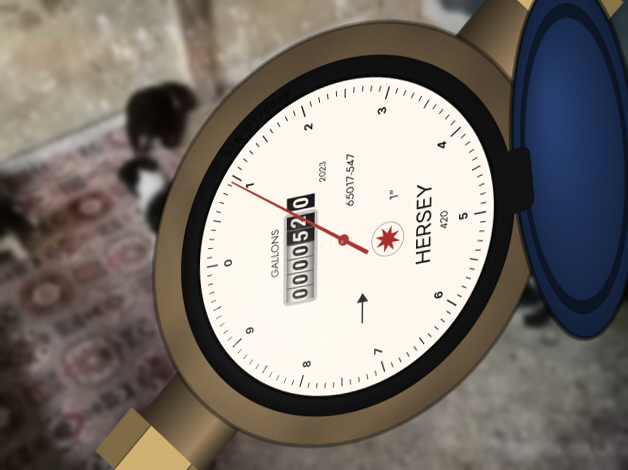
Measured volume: 520.9 gal
